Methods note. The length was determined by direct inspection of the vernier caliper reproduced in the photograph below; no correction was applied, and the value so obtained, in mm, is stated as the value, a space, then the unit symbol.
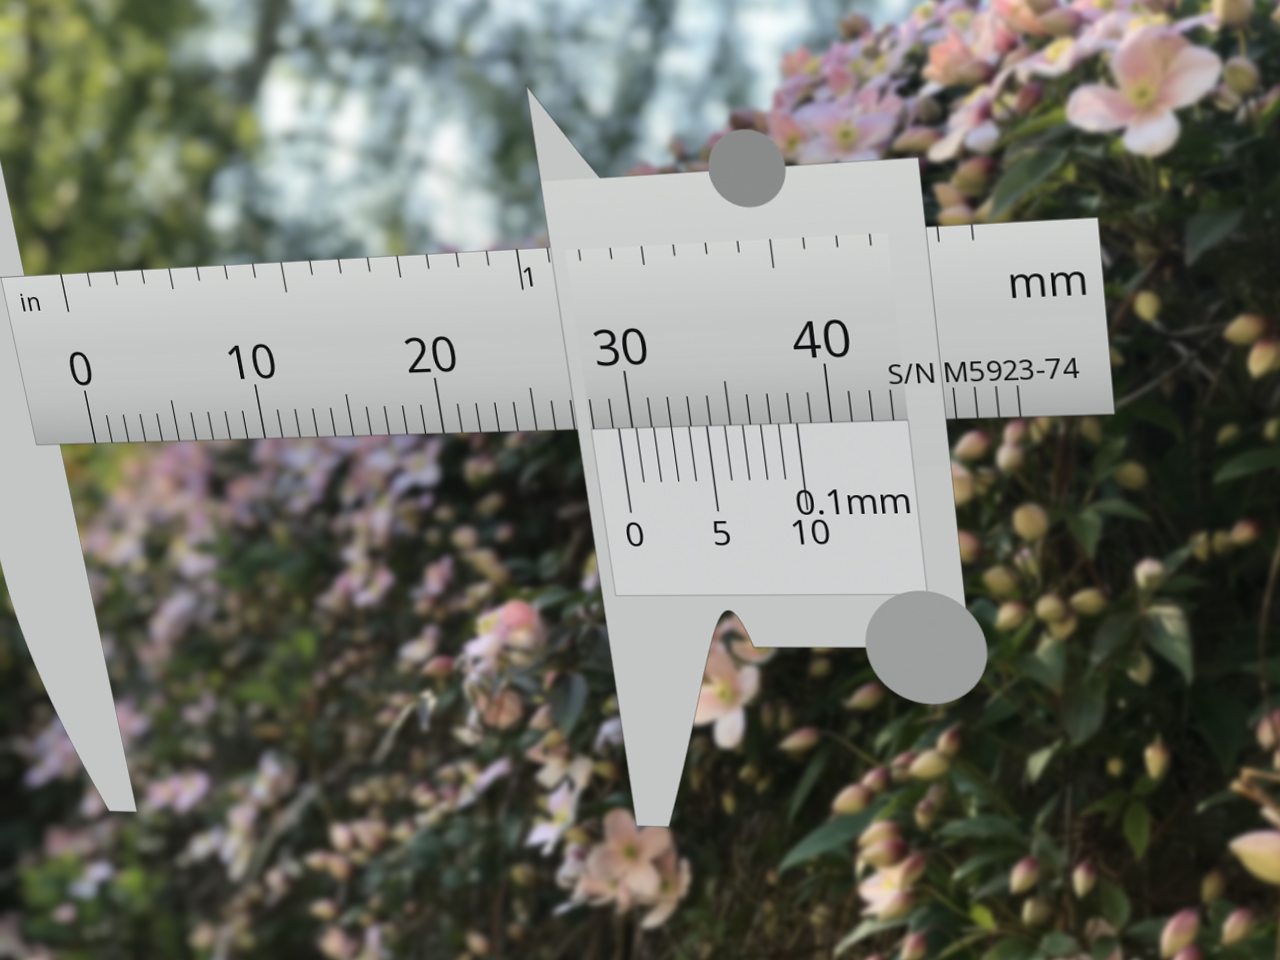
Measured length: 29.3 mm
